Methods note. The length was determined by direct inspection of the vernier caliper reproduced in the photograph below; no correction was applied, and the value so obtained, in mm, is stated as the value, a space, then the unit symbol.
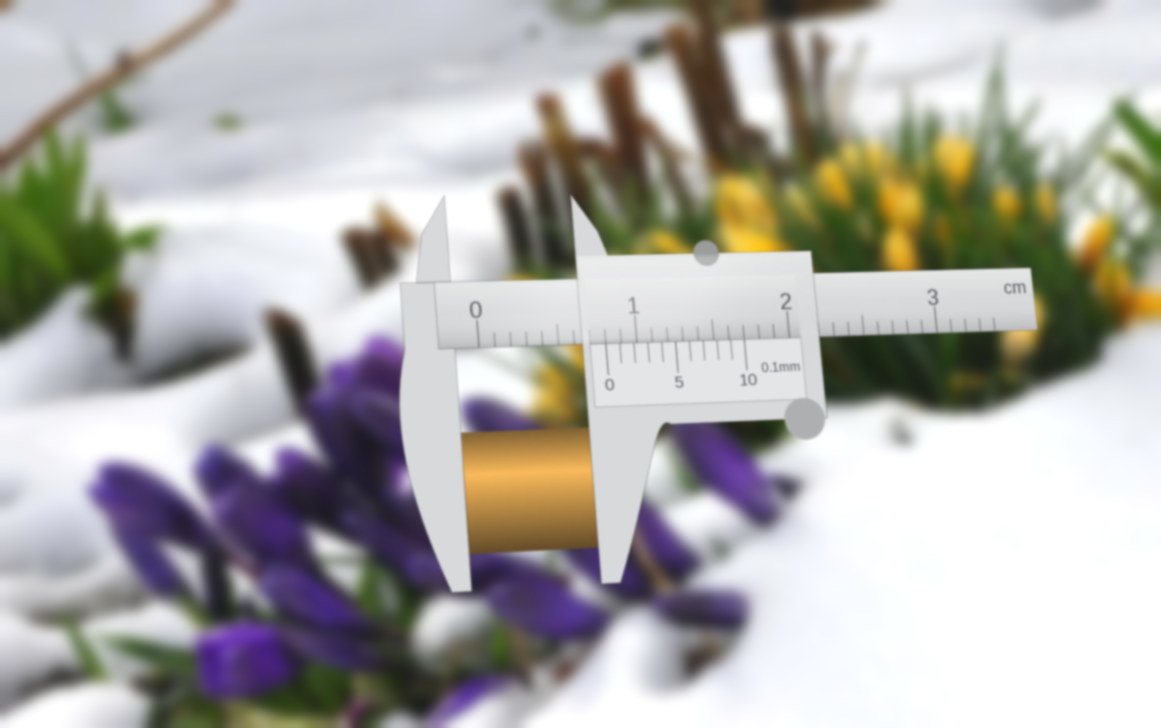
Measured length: 8.0 mm
